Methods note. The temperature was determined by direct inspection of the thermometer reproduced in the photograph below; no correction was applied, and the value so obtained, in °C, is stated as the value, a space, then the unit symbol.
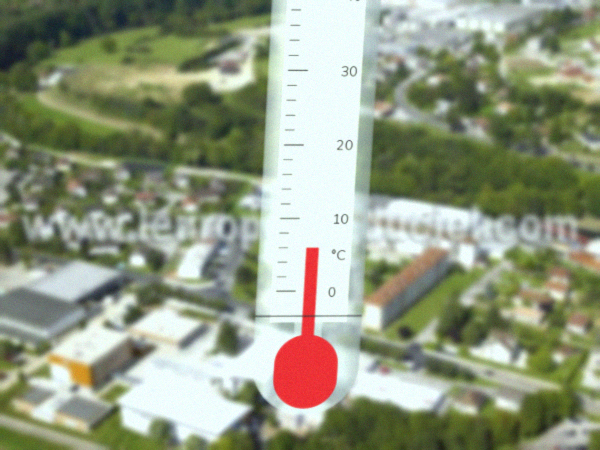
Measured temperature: 6 °C
